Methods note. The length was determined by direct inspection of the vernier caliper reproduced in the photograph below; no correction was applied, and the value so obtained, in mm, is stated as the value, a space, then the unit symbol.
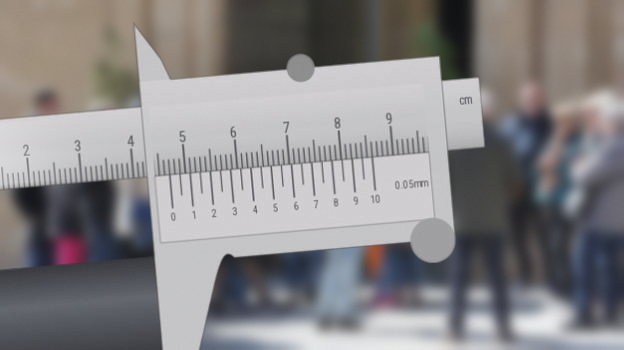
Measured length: 47.0 mm
